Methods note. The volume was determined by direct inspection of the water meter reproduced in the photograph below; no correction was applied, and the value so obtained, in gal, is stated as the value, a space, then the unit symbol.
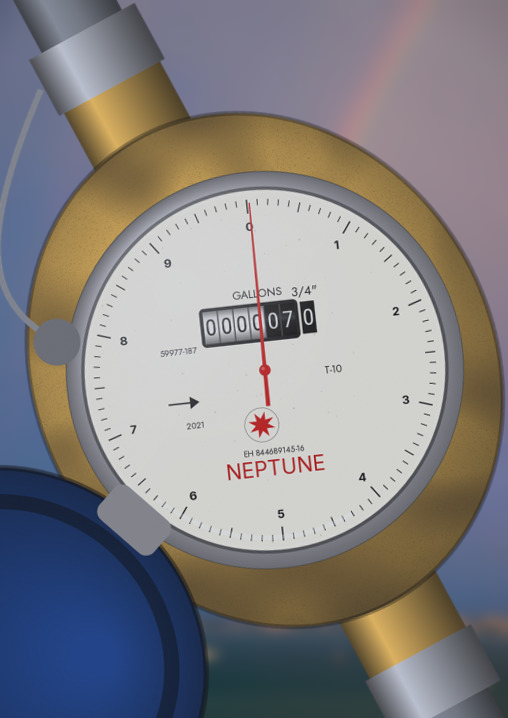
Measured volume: 70.0 gal
